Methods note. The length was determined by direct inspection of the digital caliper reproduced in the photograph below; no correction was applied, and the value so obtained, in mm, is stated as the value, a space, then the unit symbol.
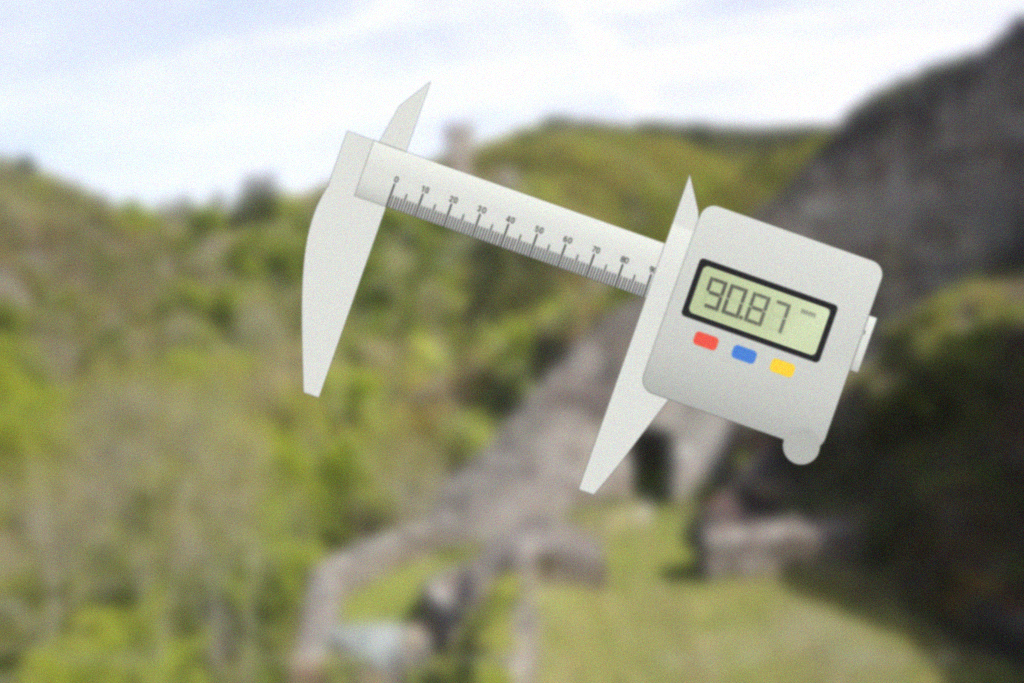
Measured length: 90.87 mm
